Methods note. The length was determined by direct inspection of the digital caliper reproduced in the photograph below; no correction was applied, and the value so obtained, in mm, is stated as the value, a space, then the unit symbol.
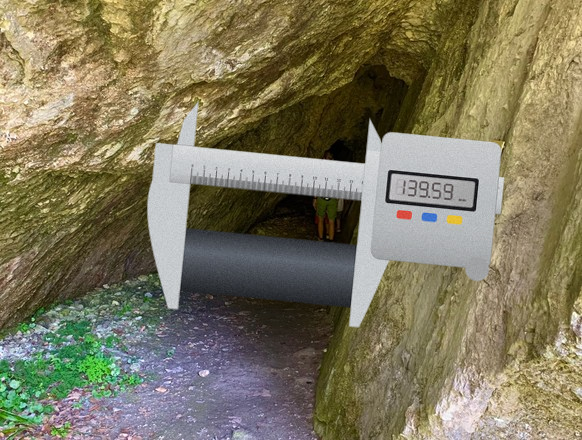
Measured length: 139.59 mm
